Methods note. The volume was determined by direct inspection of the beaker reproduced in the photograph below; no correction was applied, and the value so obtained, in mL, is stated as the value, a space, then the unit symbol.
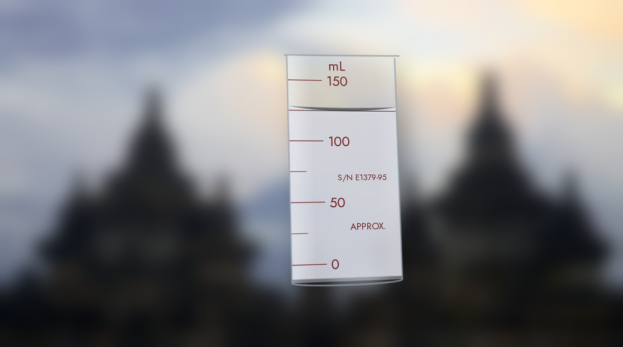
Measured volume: 125 mL
